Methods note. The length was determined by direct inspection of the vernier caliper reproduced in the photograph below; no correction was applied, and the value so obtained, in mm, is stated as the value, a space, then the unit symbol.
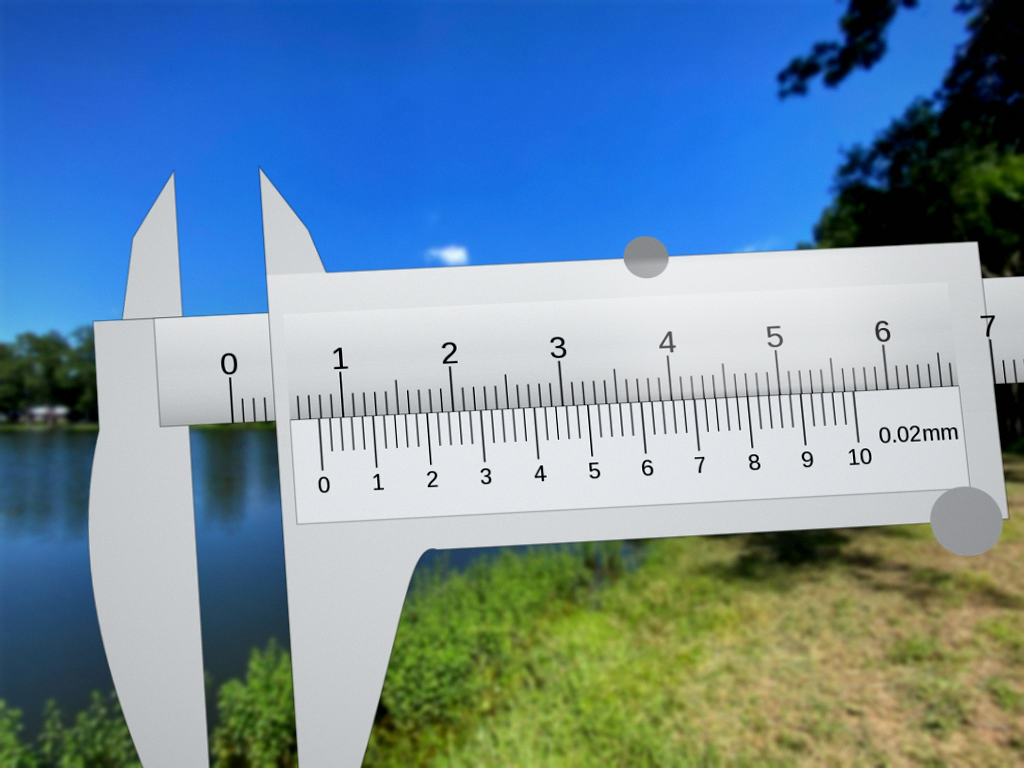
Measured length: 7.8 mm
